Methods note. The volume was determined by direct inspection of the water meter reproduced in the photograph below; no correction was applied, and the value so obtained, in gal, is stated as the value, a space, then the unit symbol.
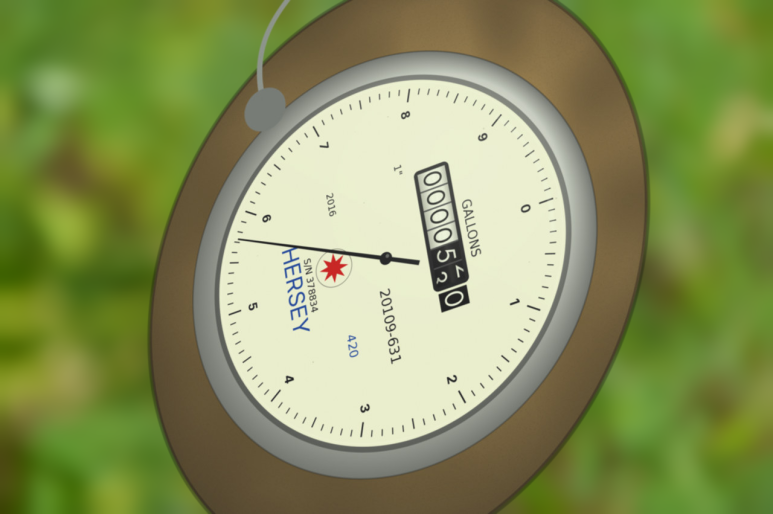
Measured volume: 525.7 gal
